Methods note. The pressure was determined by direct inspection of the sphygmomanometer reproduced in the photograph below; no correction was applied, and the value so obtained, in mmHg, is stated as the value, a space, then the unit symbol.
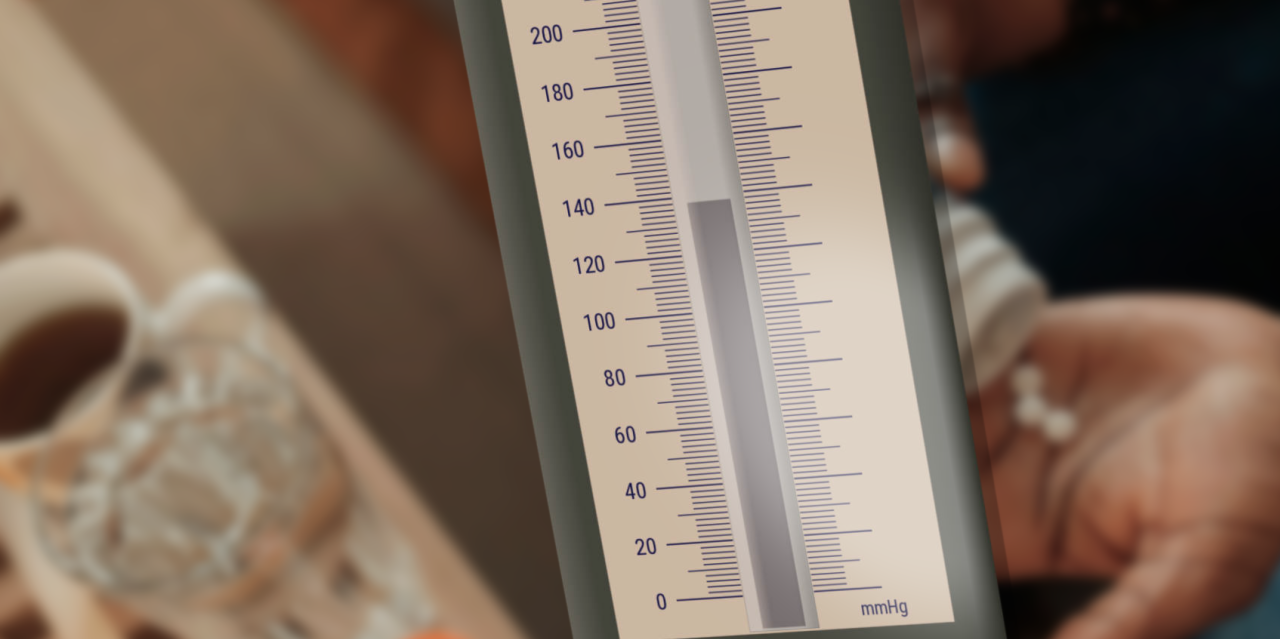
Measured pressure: 138 mmHg
